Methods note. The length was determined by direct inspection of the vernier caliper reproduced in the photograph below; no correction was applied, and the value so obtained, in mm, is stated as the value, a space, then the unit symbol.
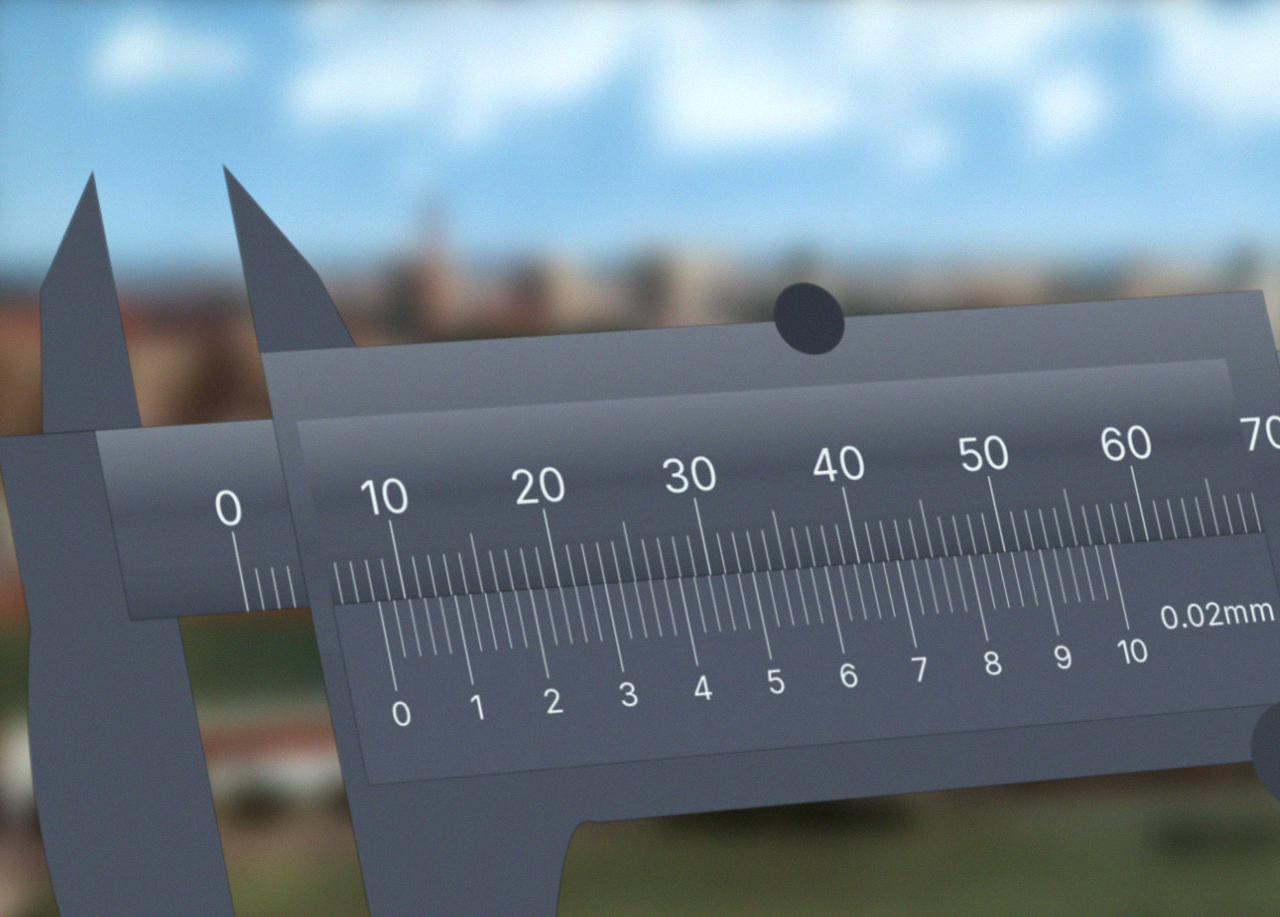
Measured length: 8.3 mm
